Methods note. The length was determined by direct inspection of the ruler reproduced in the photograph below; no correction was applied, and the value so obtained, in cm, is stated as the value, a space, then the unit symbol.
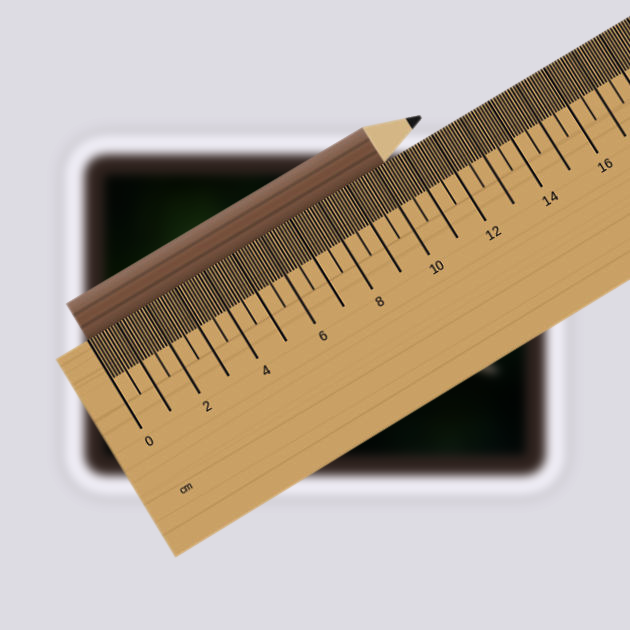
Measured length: 12 cm
